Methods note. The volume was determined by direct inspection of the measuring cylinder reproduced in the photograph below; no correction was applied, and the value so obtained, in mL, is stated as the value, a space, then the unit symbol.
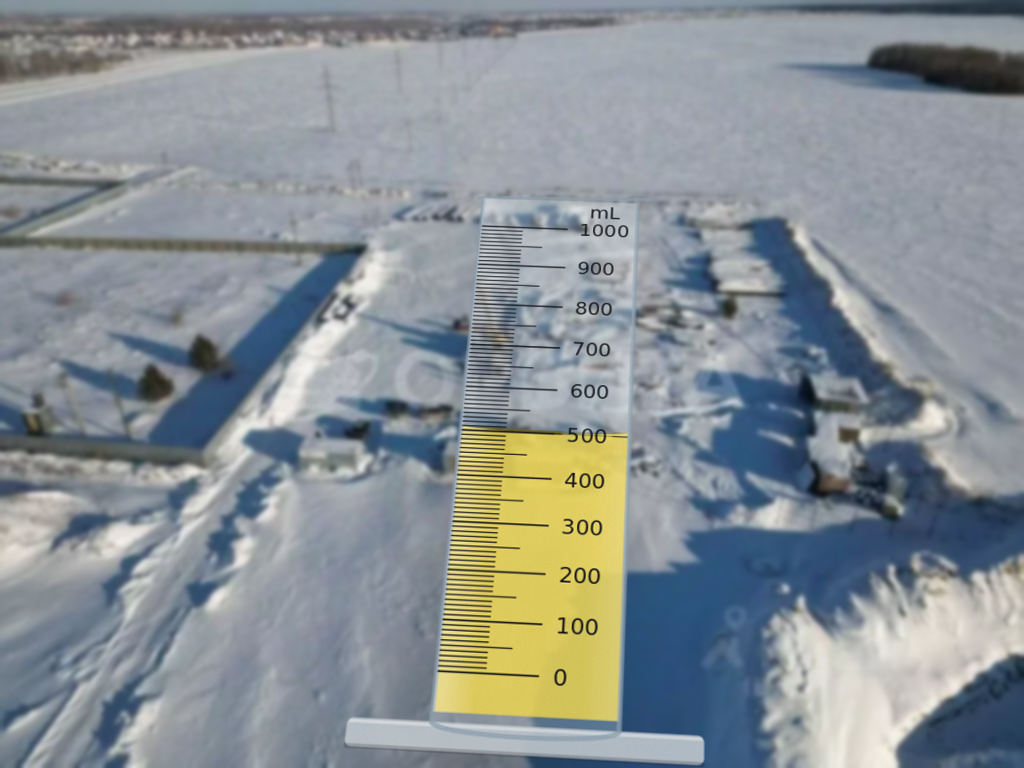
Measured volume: 500 mL
